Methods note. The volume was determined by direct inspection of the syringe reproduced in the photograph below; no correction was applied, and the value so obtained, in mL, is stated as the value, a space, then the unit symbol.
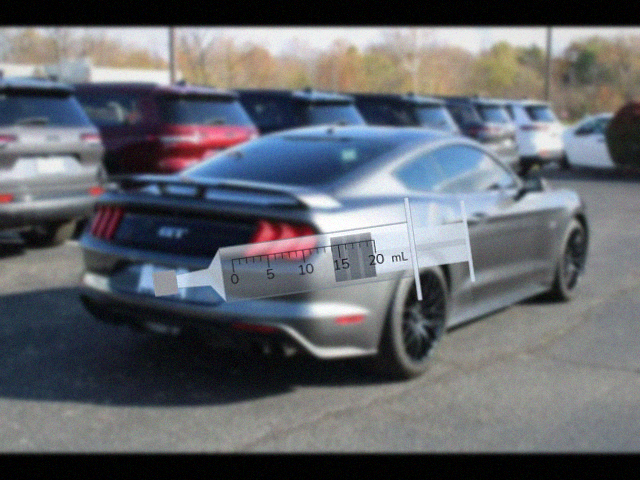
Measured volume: 14 mL
